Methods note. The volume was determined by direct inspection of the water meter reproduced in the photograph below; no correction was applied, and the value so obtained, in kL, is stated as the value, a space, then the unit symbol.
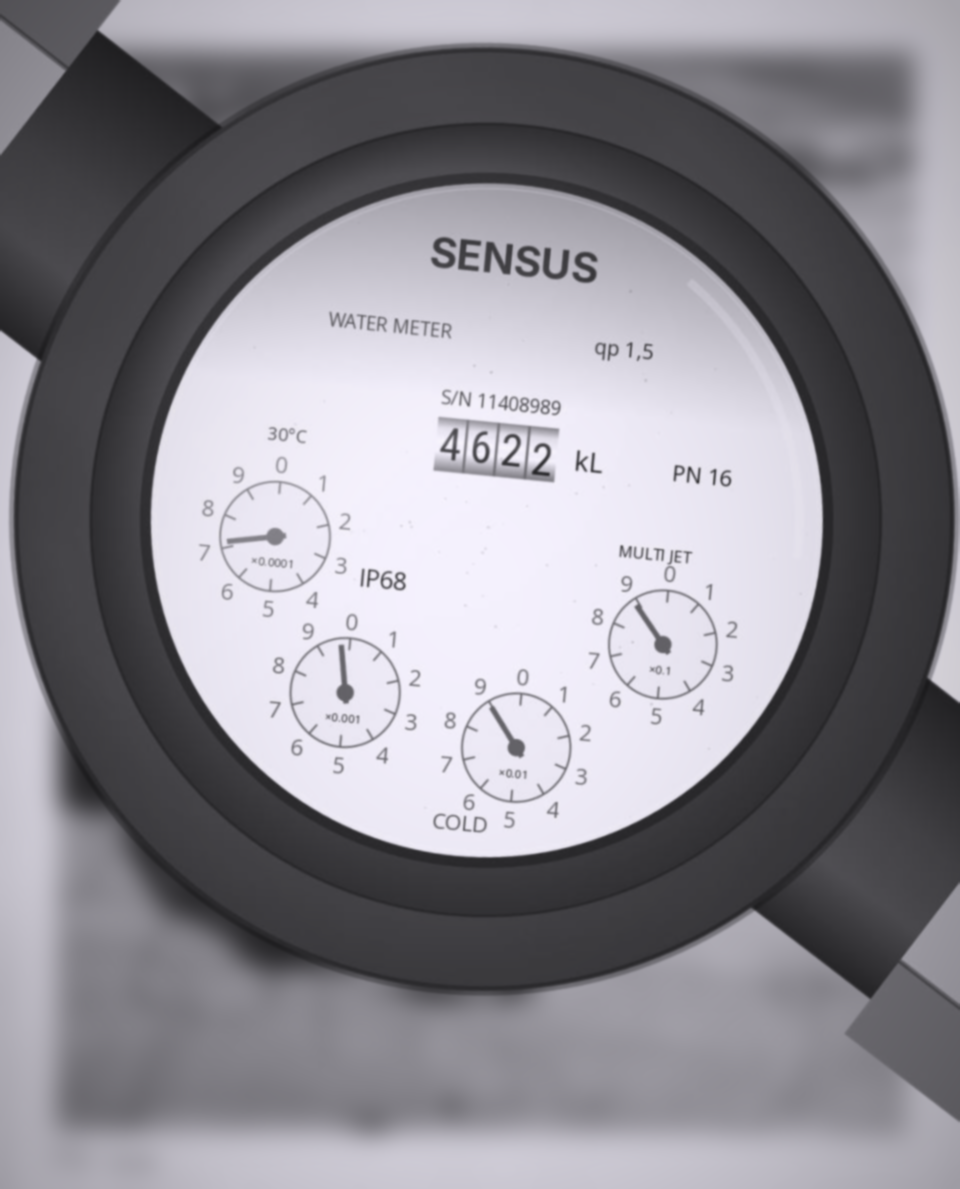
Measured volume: 4621.8897 kL
